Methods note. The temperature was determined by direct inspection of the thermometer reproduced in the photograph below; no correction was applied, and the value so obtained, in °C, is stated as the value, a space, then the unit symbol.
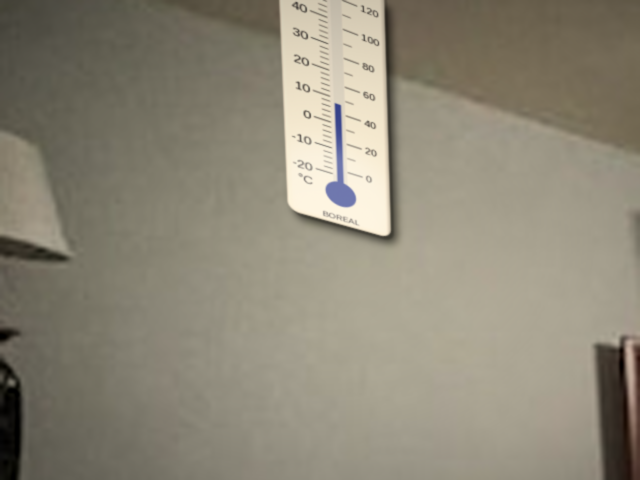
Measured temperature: 8 °C
